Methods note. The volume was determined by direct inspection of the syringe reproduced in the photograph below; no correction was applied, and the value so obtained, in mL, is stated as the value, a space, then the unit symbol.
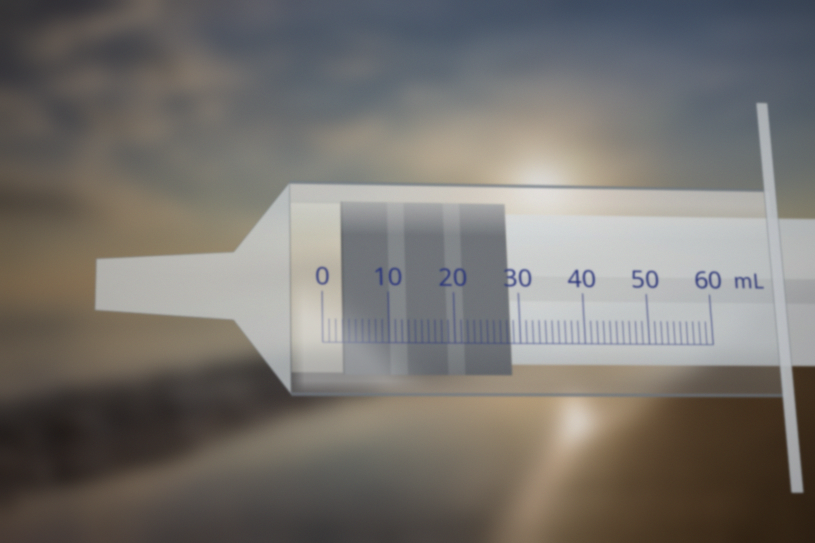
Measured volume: 3 mL
